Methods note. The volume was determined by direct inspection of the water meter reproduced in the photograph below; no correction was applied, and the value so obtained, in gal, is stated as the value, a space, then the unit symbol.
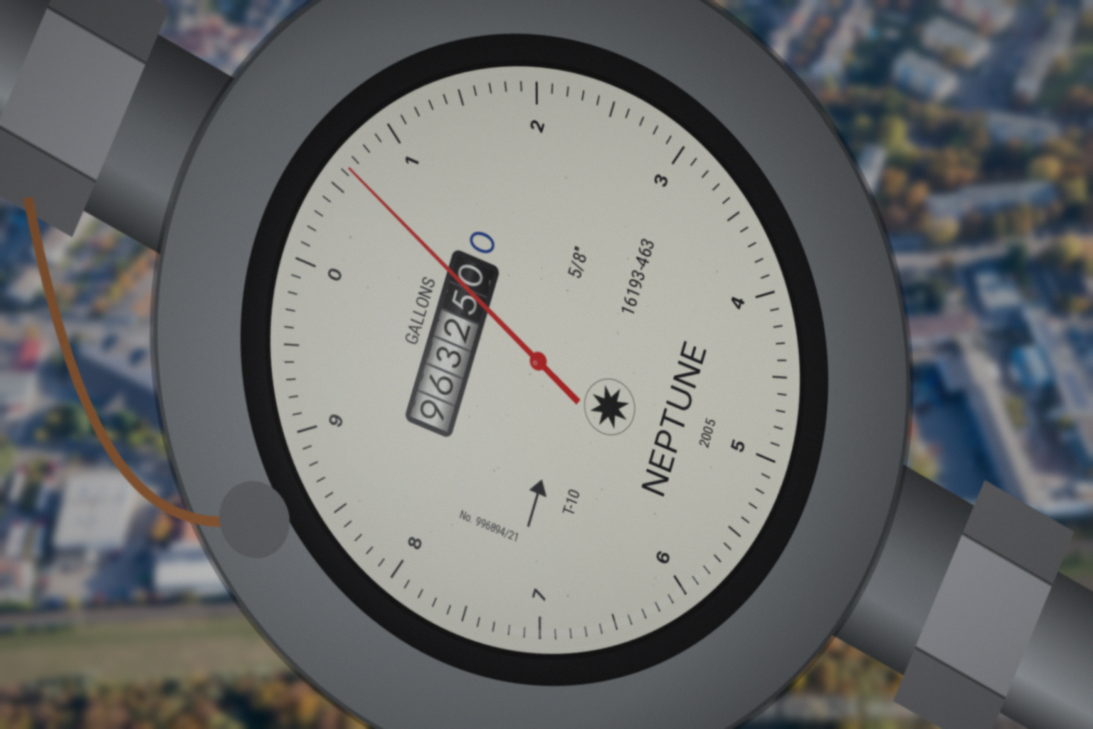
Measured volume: 9632500.6 gal
